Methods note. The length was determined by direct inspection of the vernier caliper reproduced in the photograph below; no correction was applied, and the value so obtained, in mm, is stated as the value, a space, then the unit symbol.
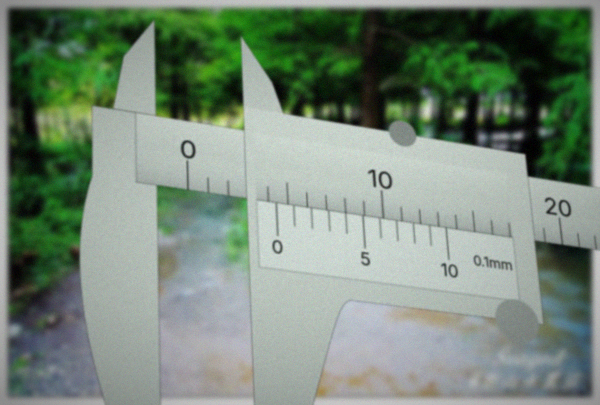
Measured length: 4.4 mm
